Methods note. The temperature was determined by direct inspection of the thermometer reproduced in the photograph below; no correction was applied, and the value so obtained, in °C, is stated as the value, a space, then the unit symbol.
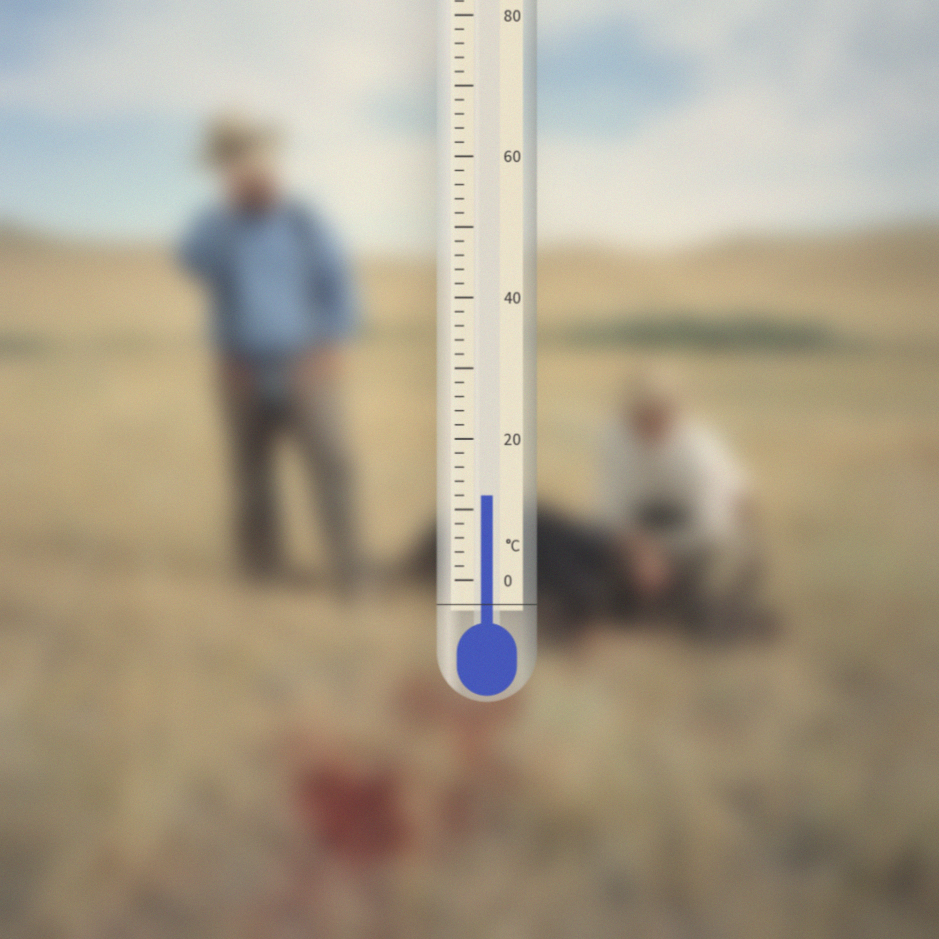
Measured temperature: 12 °C
